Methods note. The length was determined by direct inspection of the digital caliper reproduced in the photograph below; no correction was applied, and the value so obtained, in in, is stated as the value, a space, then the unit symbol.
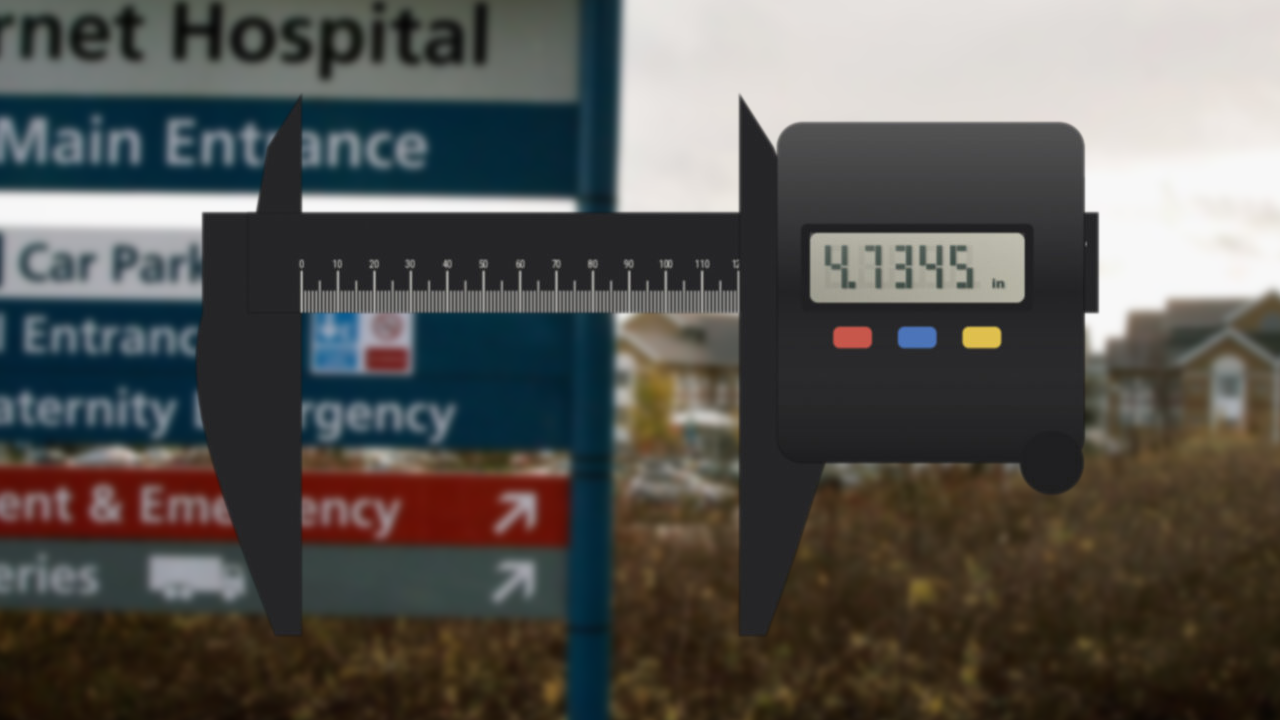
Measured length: 4.7345 in
